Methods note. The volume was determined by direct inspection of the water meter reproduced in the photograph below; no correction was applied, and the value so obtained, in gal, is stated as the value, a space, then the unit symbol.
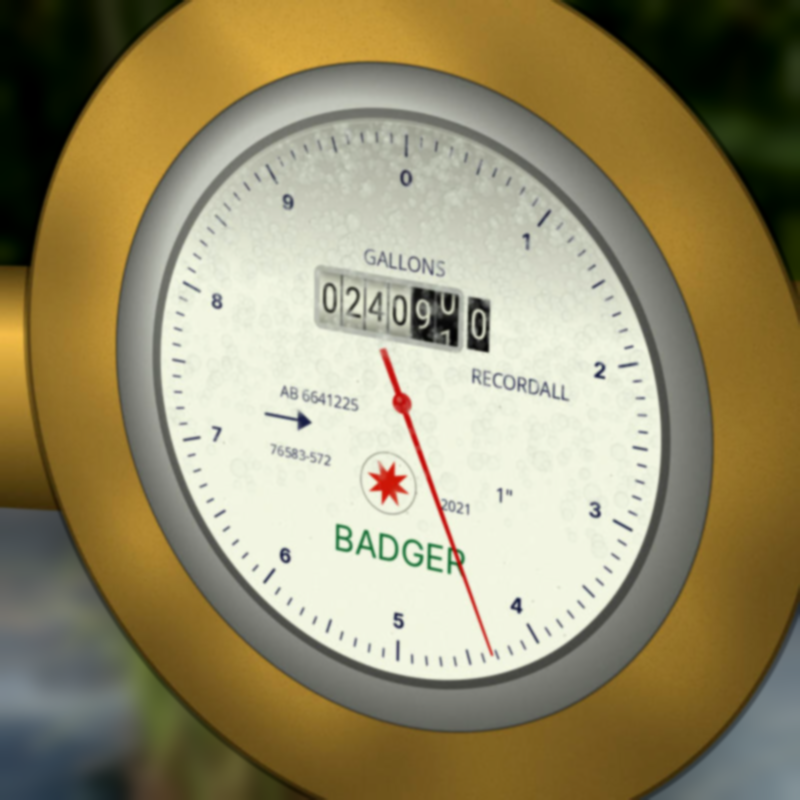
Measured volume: 240904.3 gal
